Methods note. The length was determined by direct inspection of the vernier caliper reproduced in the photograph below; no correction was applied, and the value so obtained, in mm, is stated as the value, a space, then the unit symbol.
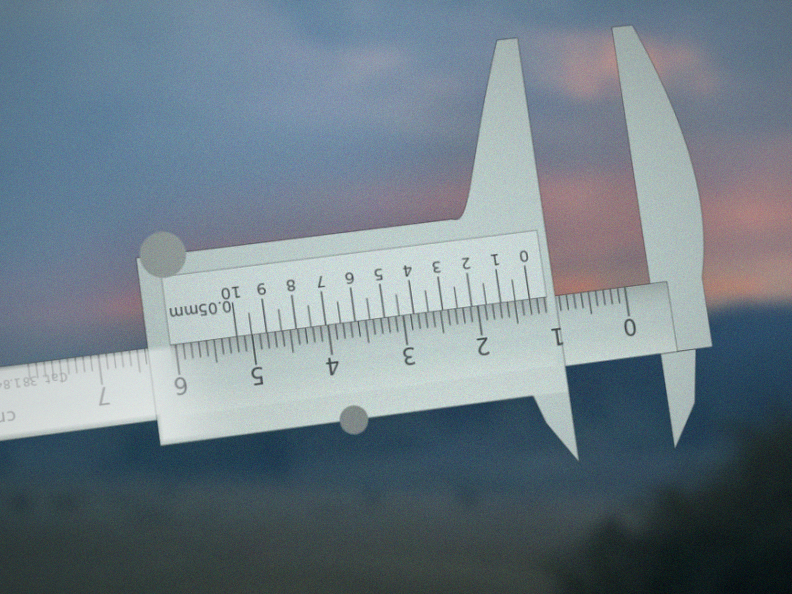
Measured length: 13.0 mm
